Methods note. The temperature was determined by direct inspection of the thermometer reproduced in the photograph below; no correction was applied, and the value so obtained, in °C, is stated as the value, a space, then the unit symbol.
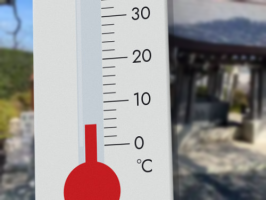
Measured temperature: 5 °C
